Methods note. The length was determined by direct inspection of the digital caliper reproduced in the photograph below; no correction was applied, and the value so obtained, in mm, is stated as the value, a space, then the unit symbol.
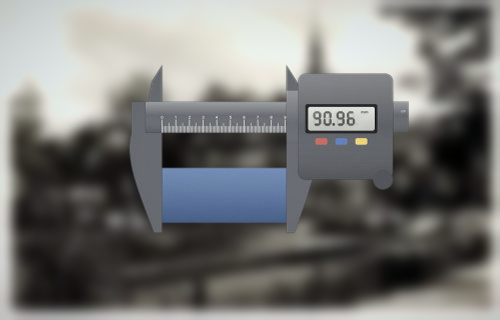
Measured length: 90.96 mm
